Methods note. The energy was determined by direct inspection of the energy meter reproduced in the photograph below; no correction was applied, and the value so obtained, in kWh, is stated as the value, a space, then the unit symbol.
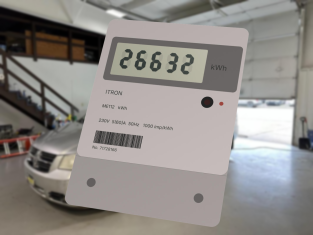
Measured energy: 26632 kWh
